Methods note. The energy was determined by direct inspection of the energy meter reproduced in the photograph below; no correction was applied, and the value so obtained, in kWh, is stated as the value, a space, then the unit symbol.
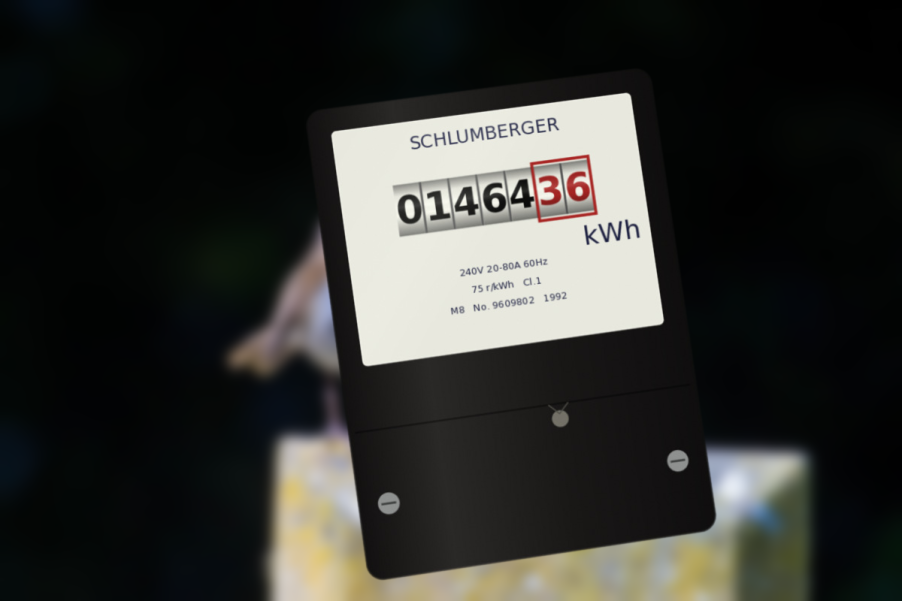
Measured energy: 1464.36 kWh
